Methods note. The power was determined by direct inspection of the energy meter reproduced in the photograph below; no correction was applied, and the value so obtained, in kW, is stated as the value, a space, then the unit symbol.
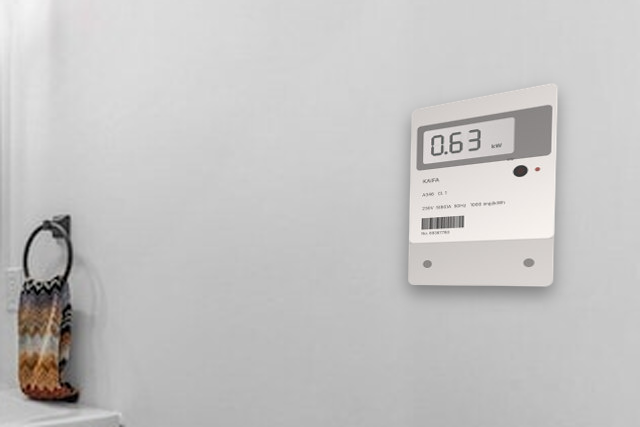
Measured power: 0.63 kW
